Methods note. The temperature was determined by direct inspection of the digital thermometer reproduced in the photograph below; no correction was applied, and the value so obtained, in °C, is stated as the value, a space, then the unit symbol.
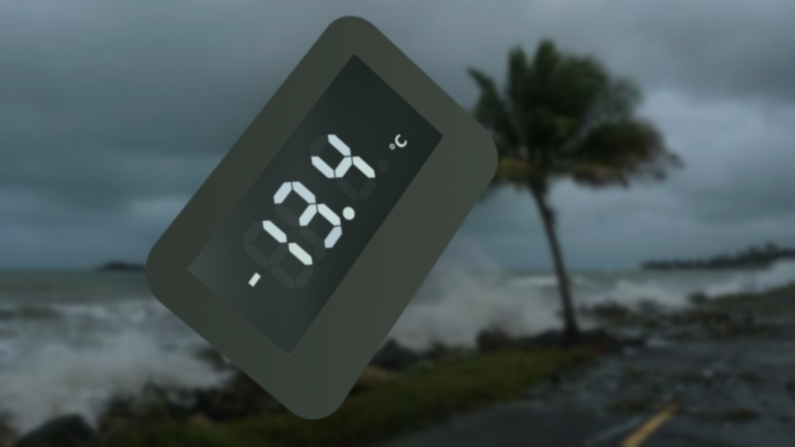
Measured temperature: -13.4 °C
